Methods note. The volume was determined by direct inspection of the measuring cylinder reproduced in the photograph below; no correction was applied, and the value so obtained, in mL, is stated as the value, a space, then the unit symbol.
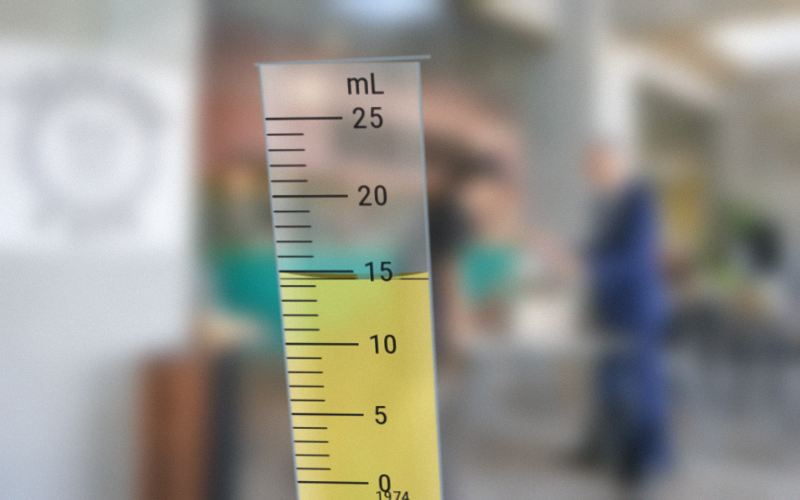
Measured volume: 14.5 mL
